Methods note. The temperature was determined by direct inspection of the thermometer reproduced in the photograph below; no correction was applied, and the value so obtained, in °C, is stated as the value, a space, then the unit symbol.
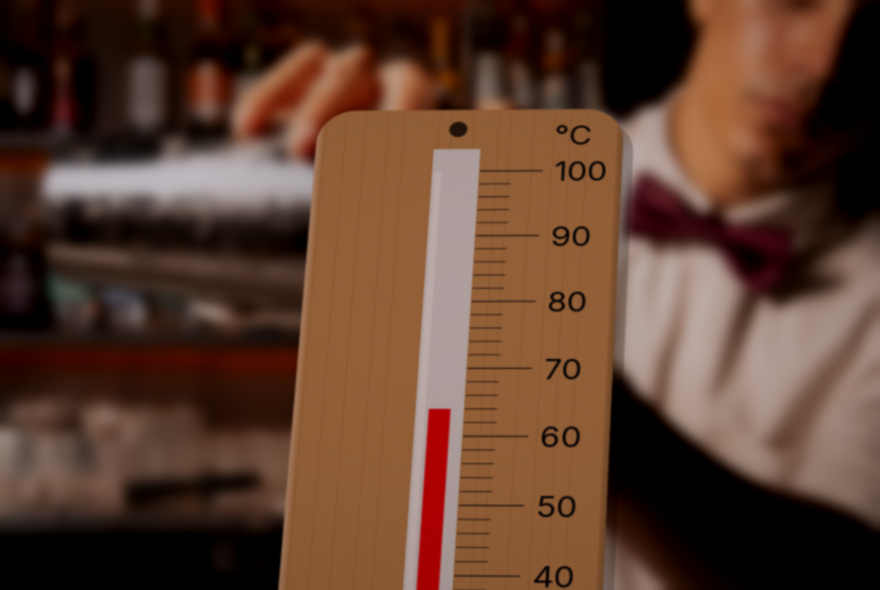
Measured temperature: 64 °C
